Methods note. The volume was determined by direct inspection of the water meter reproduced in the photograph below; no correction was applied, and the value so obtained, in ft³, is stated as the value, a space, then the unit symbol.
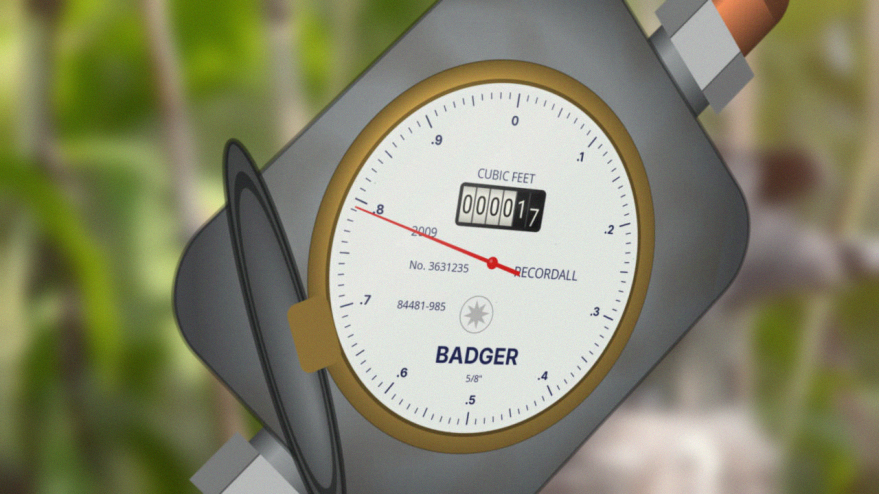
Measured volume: 16.79 ft³
